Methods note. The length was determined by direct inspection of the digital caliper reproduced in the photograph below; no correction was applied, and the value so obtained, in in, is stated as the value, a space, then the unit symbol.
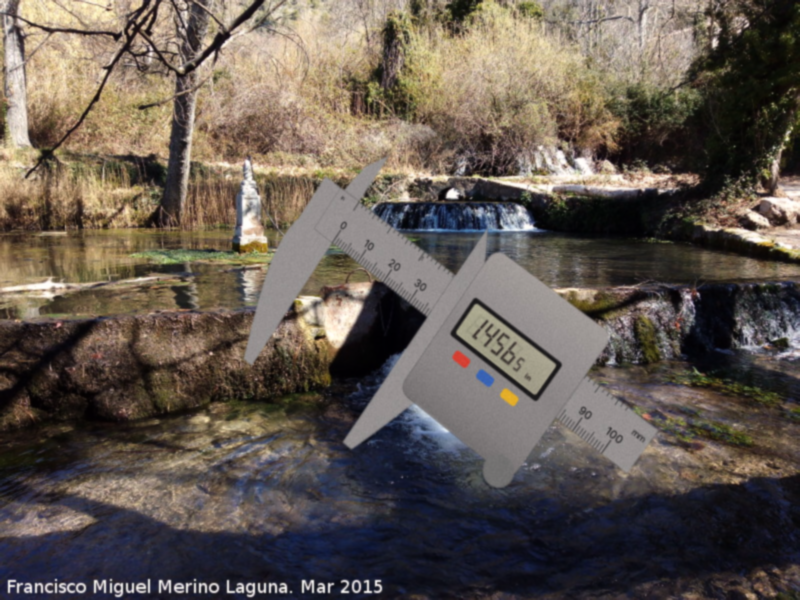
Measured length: 1.4565 in
